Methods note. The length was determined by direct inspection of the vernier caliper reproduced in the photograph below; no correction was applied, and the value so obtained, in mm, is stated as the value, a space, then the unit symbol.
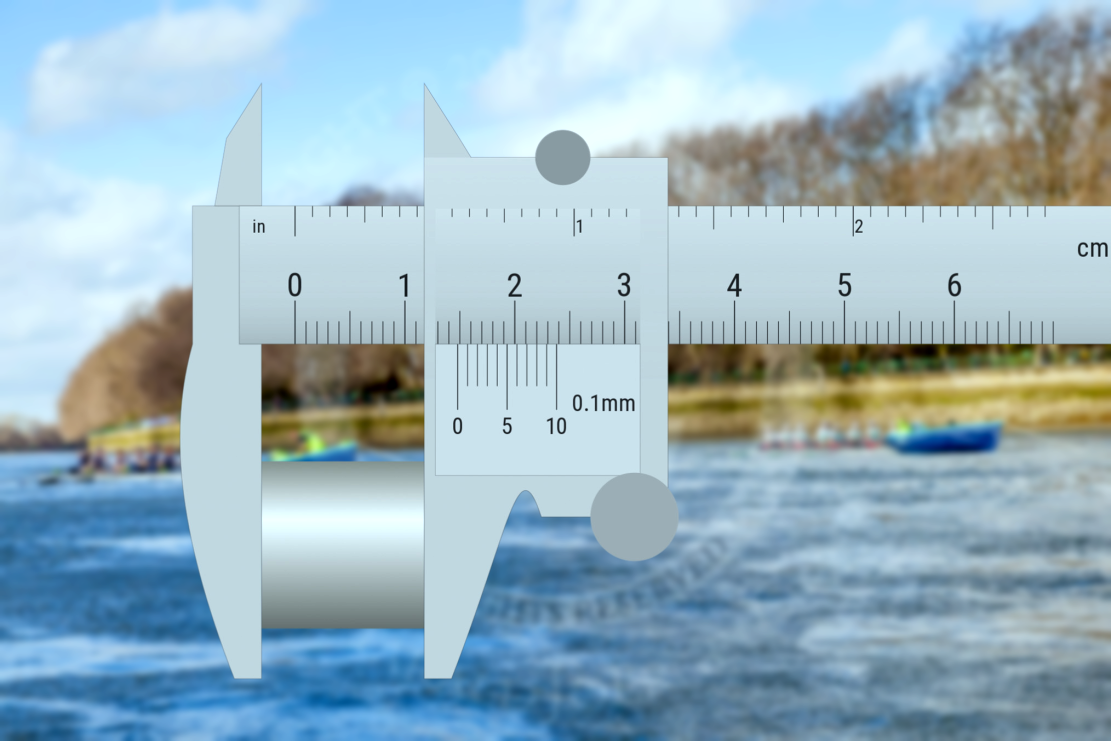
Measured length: 14.8 mm
